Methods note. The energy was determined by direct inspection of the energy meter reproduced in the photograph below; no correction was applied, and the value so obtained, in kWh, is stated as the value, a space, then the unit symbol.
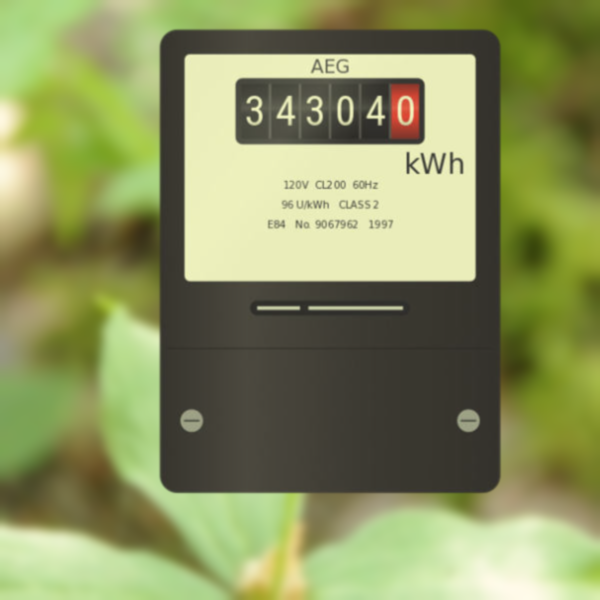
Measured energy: 34304.0 kWh
